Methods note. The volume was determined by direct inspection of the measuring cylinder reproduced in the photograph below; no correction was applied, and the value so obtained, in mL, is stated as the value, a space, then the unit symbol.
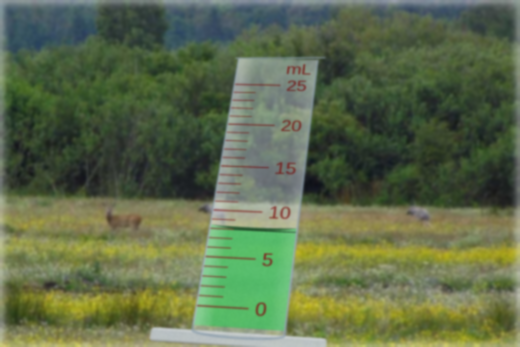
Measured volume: 8 mL
